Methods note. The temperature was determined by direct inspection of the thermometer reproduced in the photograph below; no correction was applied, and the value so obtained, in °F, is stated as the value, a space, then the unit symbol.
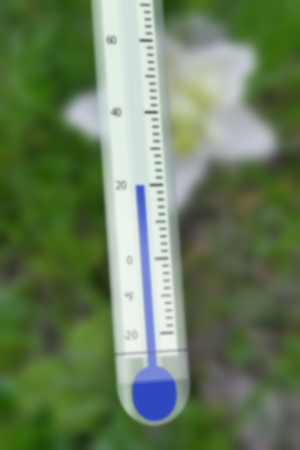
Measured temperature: 20 °F
